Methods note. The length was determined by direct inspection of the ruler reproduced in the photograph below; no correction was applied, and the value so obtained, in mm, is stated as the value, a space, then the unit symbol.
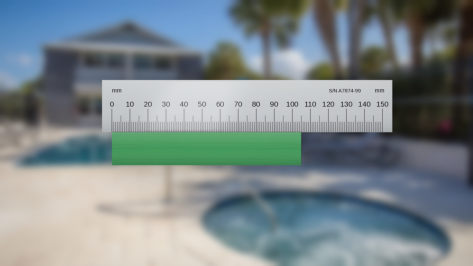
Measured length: 105 mm
